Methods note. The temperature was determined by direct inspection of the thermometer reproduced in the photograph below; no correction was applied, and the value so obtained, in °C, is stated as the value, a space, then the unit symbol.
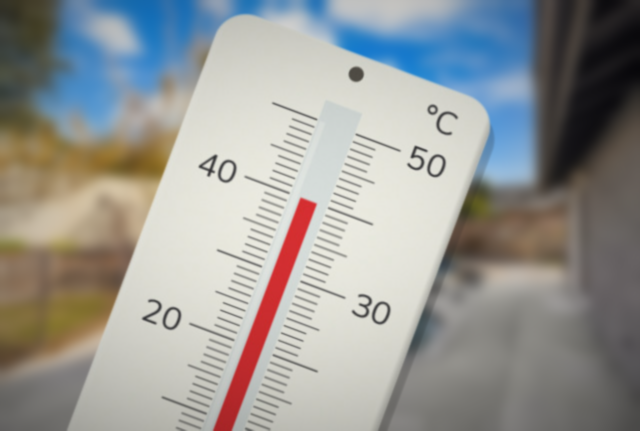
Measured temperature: 40 °C
